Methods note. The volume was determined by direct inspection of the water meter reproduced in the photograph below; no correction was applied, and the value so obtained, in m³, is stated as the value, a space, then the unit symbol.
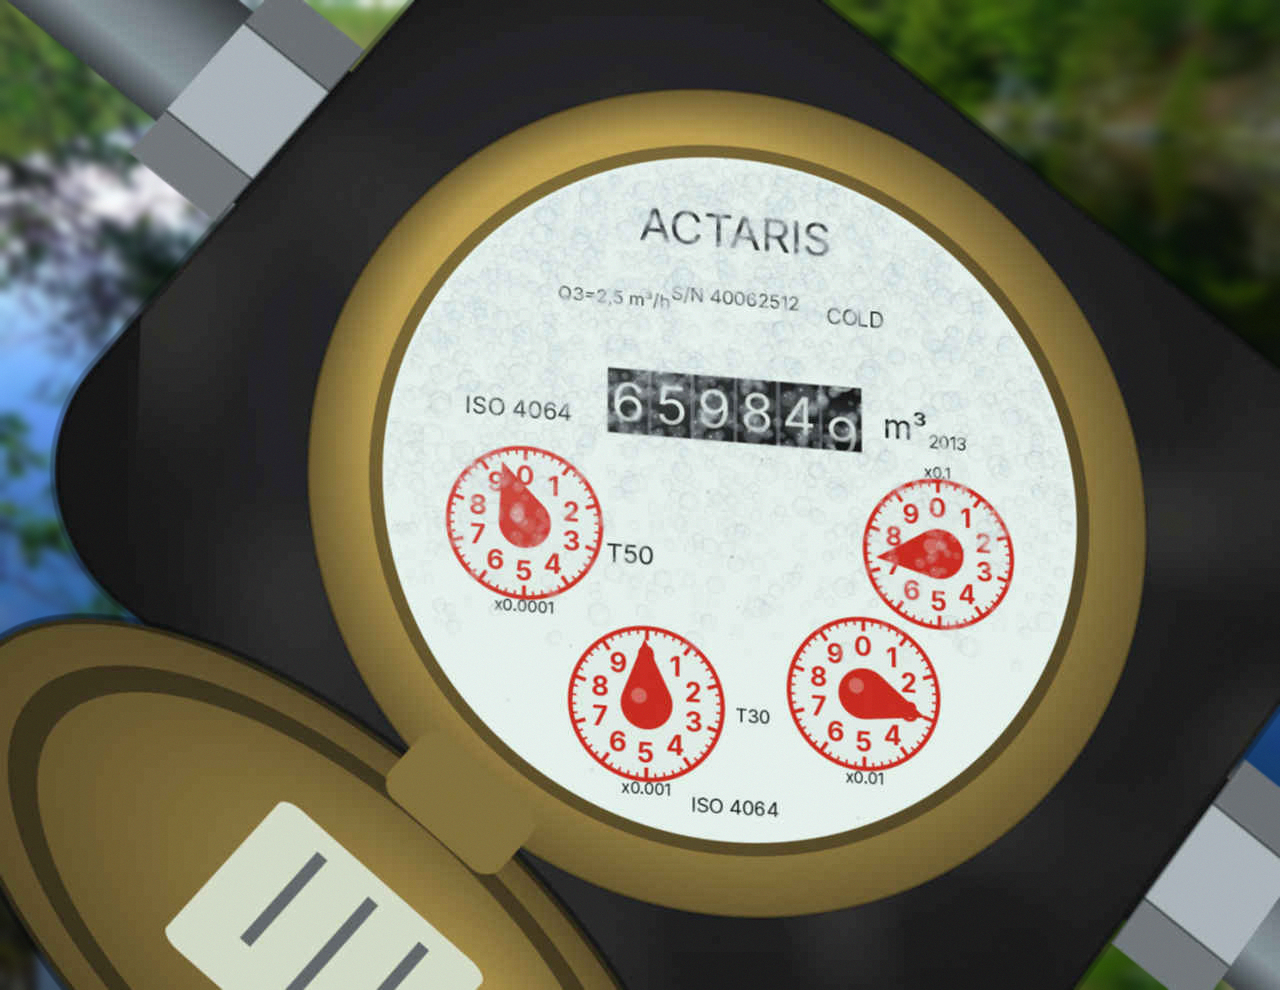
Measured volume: 659848.7299 m³
